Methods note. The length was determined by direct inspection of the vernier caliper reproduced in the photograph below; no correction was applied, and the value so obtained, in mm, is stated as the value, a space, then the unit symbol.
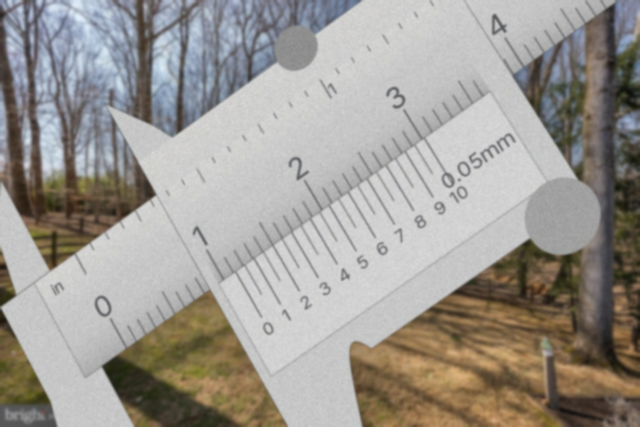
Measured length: 11.2 mm
